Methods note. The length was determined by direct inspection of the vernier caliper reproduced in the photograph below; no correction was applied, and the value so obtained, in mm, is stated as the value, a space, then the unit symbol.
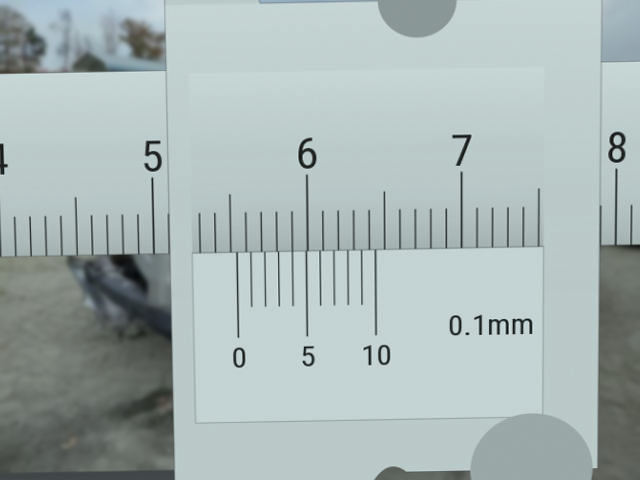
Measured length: 55.4 mm
